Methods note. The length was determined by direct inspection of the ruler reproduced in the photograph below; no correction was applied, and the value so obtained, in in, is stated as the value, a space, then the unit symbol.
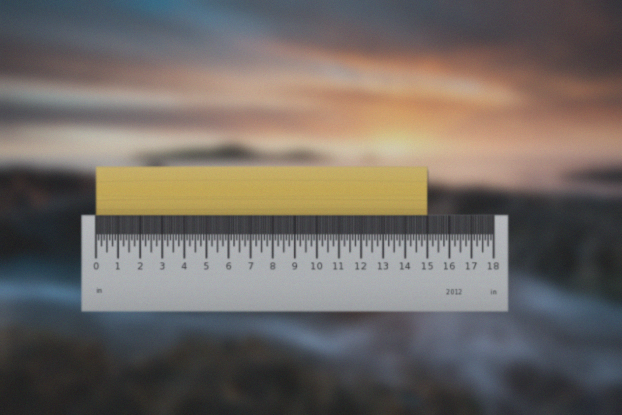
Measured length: 15 in
